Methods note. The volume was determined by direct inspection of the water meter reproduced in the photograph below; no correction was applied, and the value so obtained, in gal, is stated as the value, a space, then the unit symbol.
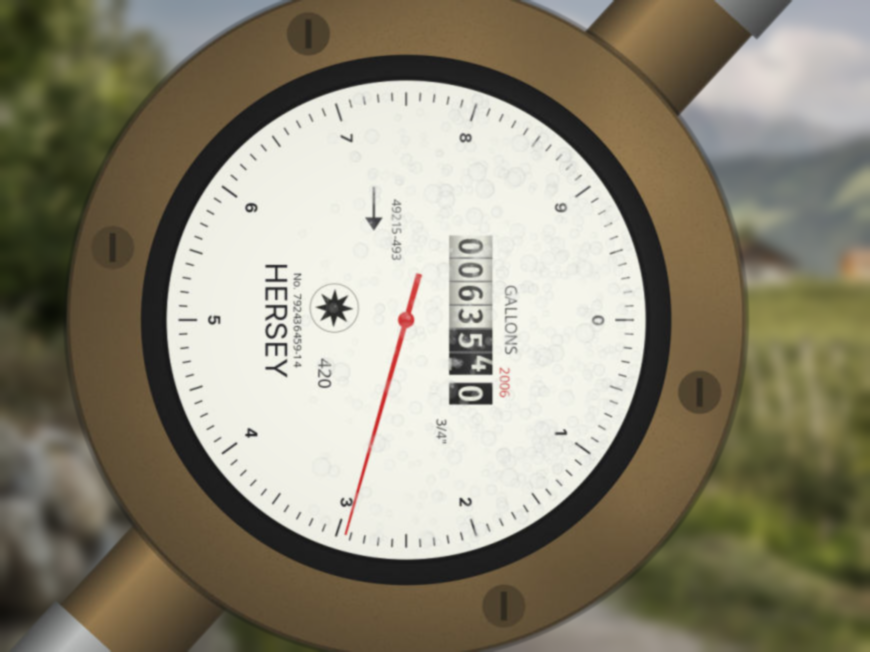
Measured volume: 63542.9 gal
